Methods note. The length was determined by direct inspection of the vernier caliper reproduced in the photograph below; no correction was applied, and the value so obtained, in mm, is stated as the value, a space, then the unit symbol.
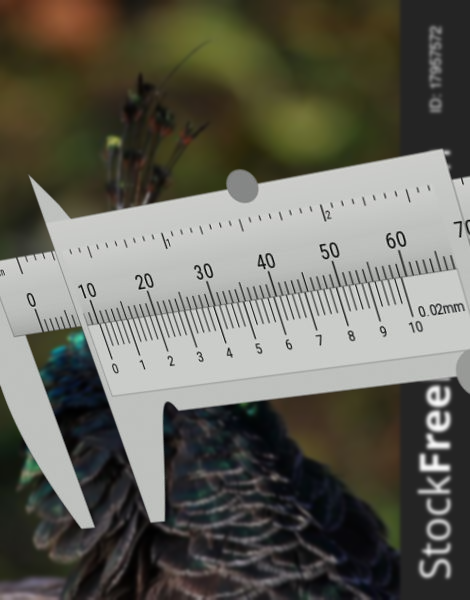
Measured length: 10.2 mm
